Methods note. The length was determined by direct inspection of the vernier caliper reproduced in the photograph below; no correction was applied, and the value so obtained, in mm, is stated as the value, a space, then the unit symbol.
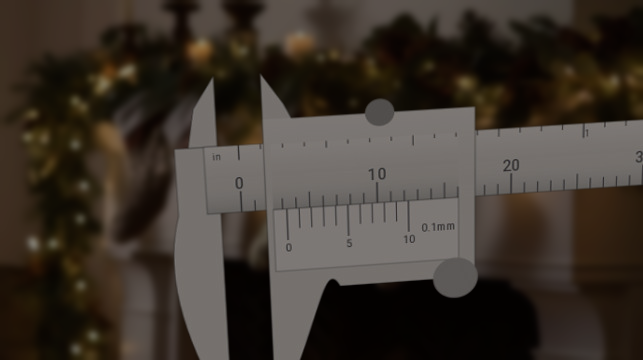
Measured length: 3.3 mm
